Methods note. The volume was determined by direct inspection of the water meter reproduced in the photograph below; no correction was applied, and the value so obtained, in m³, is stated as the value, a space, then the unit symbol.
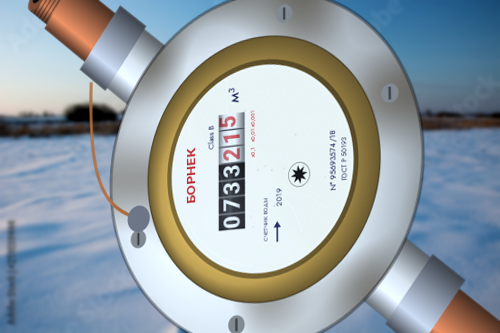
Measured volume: 733.215 m³
